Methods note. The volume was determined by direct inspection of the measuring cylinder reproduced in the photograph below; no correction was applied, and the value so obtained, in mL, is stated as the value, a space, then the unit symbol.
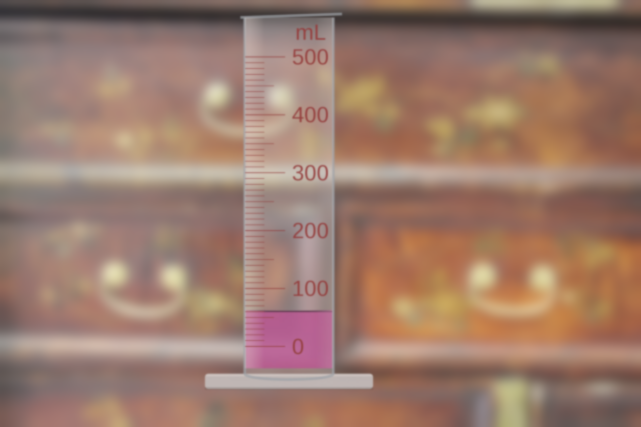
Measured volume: 60 mL
